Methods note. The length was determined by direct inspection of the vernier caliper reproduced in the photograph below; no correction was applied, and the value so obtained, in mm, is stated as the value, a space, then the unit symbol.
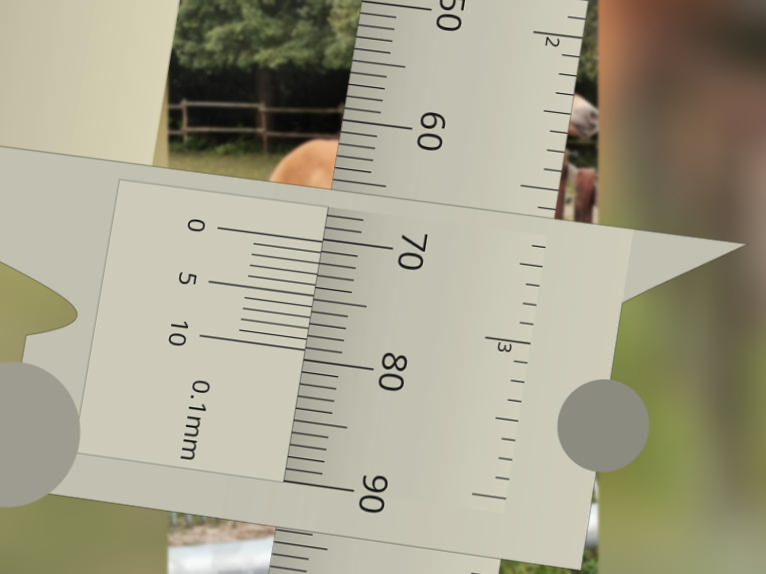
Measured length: 70.2 mm
